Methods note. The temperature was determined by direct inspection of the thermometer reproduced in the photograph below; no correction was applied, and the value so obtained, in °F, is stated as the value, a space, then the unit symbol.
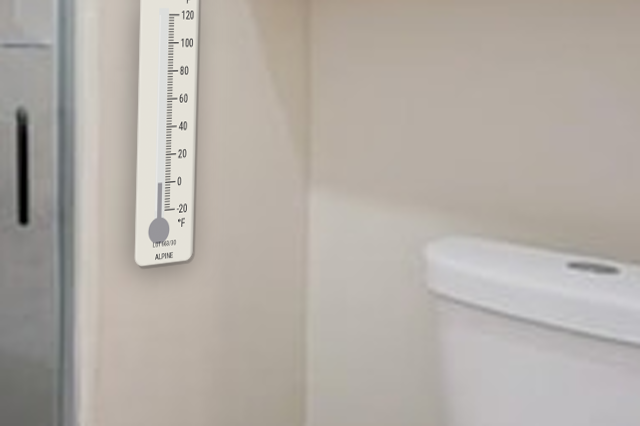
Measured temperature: 0 °F
